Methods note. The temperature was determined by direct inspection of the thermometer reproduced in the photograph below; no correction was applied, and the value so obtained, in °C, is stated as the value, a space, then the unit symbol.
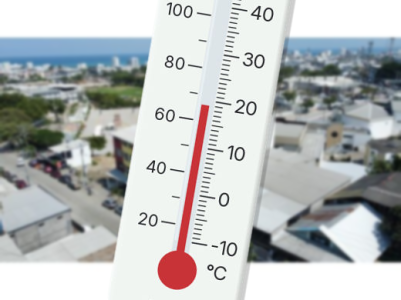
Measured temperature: 19 °C
